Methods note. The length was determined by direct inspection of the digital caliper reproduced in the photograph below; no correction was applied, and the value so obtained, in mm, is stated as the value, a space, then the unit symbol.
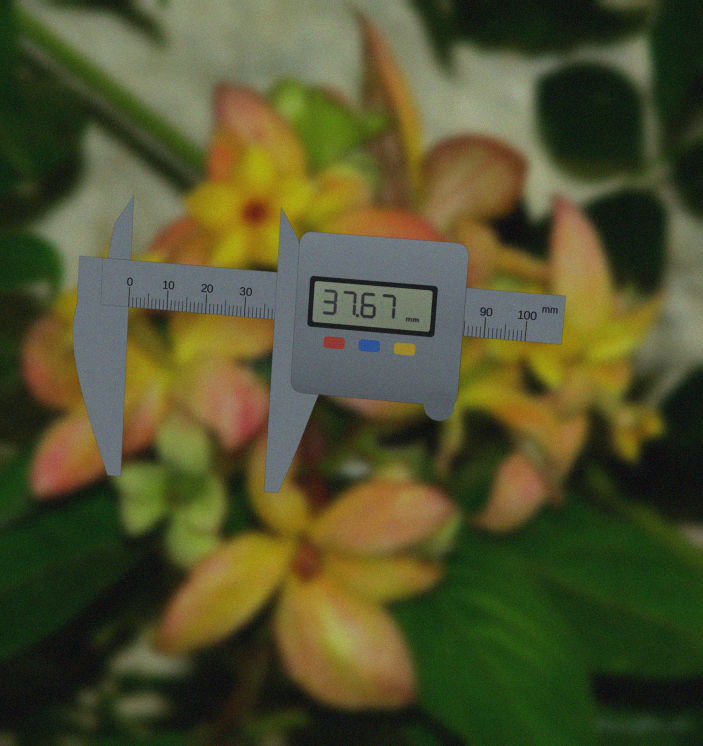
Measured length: 37.67 mm
